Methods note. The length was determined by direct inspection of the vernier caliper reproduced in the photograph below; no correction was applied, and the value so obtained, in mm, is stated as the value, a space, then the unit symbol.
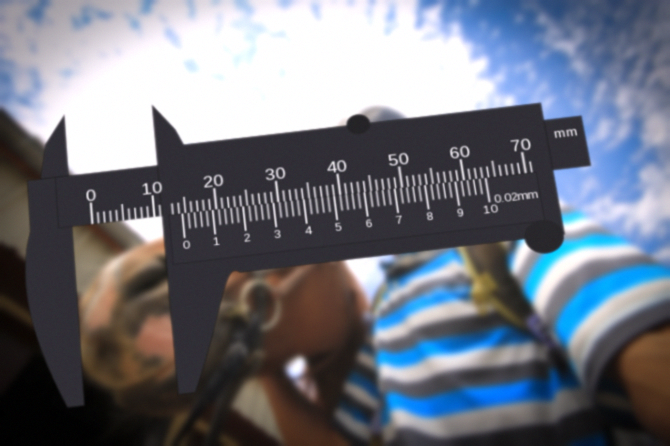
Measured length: 14.5 mm
